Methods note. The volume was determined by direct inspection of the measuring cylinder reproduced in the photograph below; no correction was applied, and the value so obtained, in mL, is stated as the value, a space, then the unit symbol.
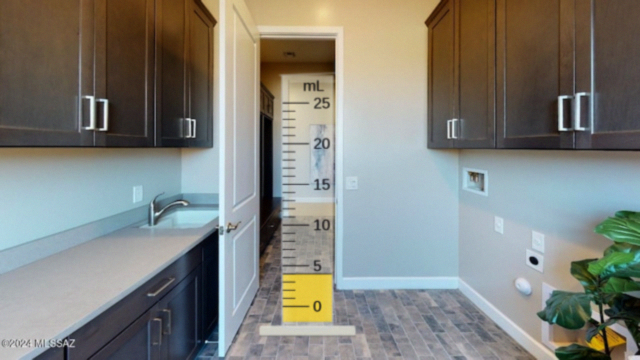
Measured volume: 4 mL
